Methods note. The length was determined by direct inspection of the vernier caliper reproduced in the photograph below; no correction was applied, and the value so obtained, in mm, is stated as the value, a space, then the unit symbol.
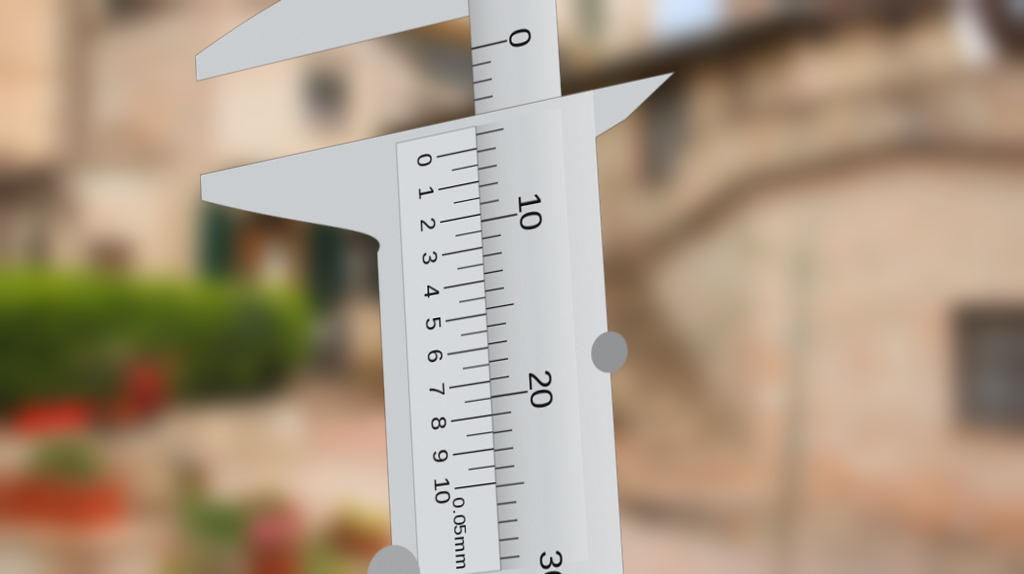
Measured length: 5.8 mm
